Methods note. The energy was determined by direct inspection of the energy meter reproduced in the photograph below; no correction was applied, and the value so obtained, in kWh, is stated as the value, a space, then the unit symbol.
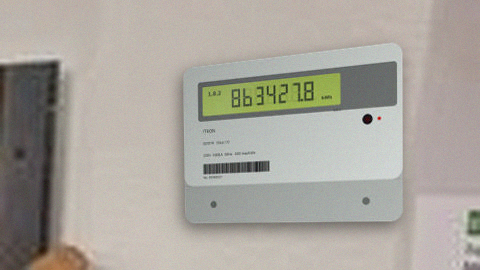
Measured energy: 863427.8 kWh
